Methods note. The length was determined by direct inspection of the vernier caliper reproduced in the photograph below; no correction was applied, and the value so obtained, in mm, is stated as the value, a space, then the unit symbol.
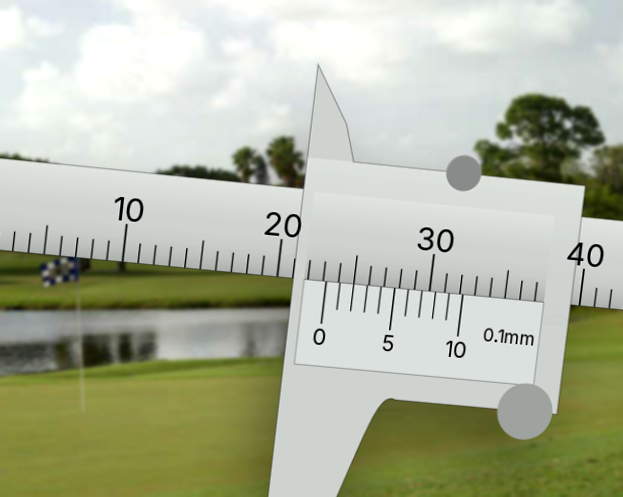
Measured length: 23.2 mm
